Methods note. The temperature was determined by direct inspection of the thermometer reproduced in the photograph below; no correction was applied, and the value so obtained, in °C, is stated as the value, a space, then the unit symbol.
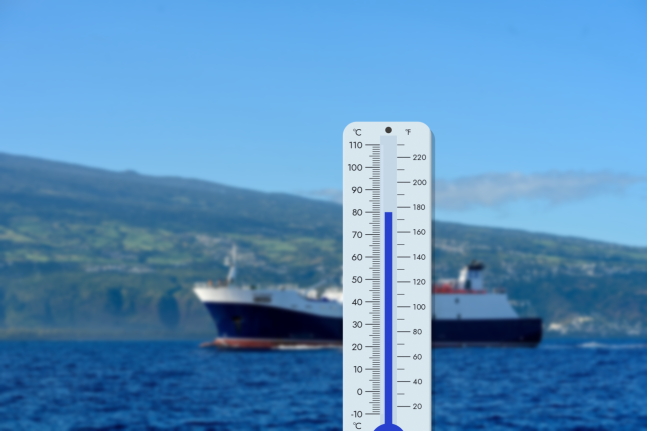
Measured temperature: 80 °C
